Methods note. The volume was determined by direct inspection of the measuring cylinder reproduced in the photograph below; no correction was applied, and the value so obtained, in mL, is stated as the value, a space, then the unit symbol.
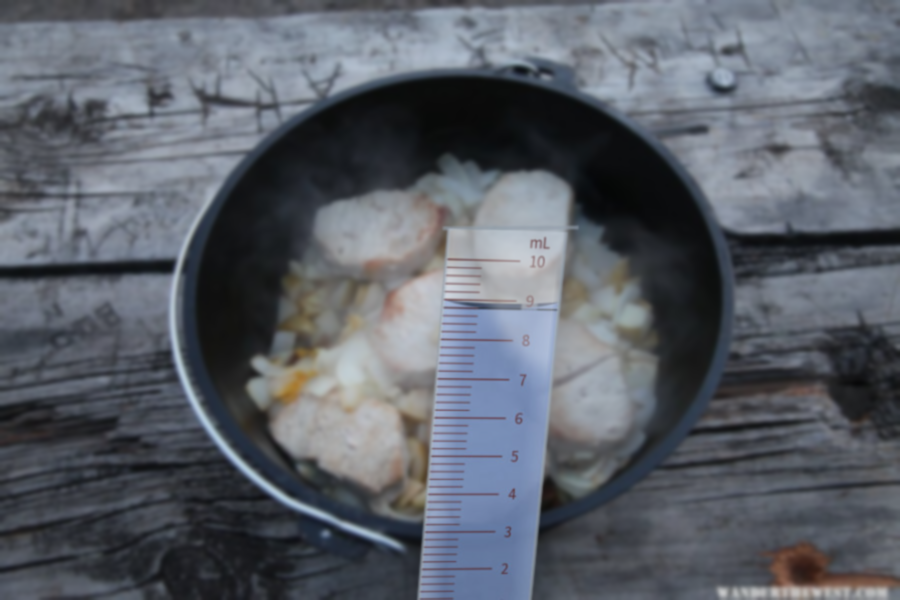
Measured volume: 8.8 mL
